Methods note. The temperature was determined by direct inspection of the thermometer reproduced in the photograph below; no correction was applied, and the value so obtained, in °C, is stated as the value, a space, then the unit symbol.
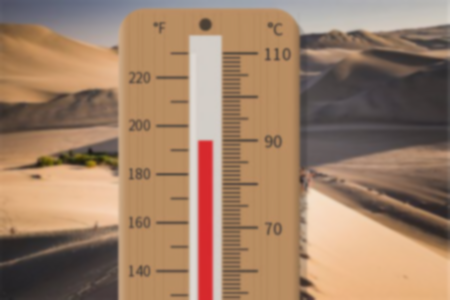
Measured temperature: 90 °C
